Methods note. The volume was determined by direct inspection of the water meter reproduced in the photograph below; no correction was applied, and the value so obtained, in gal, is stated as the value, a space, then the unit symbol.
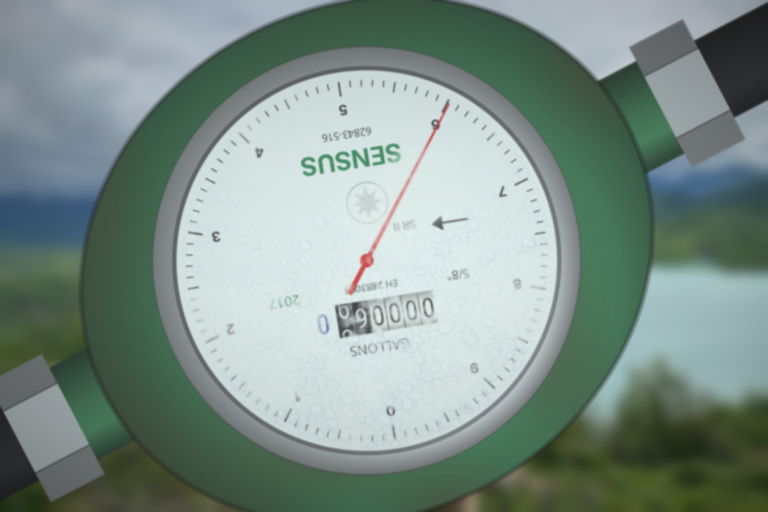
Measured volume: 686.0 gal
